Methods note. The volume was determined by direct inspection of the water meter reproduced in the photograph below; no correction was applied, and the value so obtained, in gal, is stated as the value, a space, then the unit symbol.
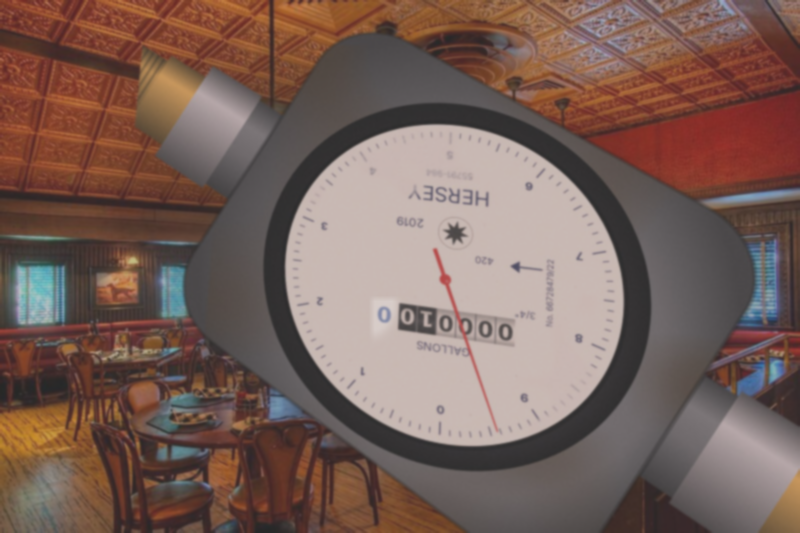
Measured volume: 99.4 gal
